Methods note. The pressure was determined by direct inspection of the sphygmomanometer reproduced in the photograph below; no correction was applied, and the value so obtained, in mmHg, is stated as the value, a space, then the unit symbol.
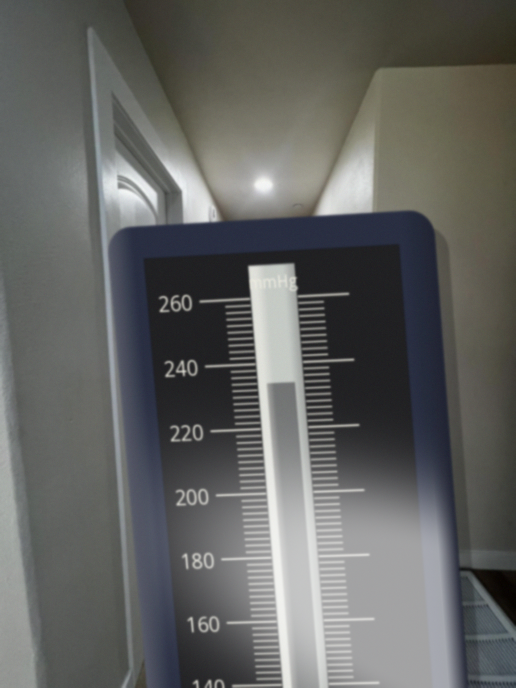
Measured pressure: 234 mmHg
